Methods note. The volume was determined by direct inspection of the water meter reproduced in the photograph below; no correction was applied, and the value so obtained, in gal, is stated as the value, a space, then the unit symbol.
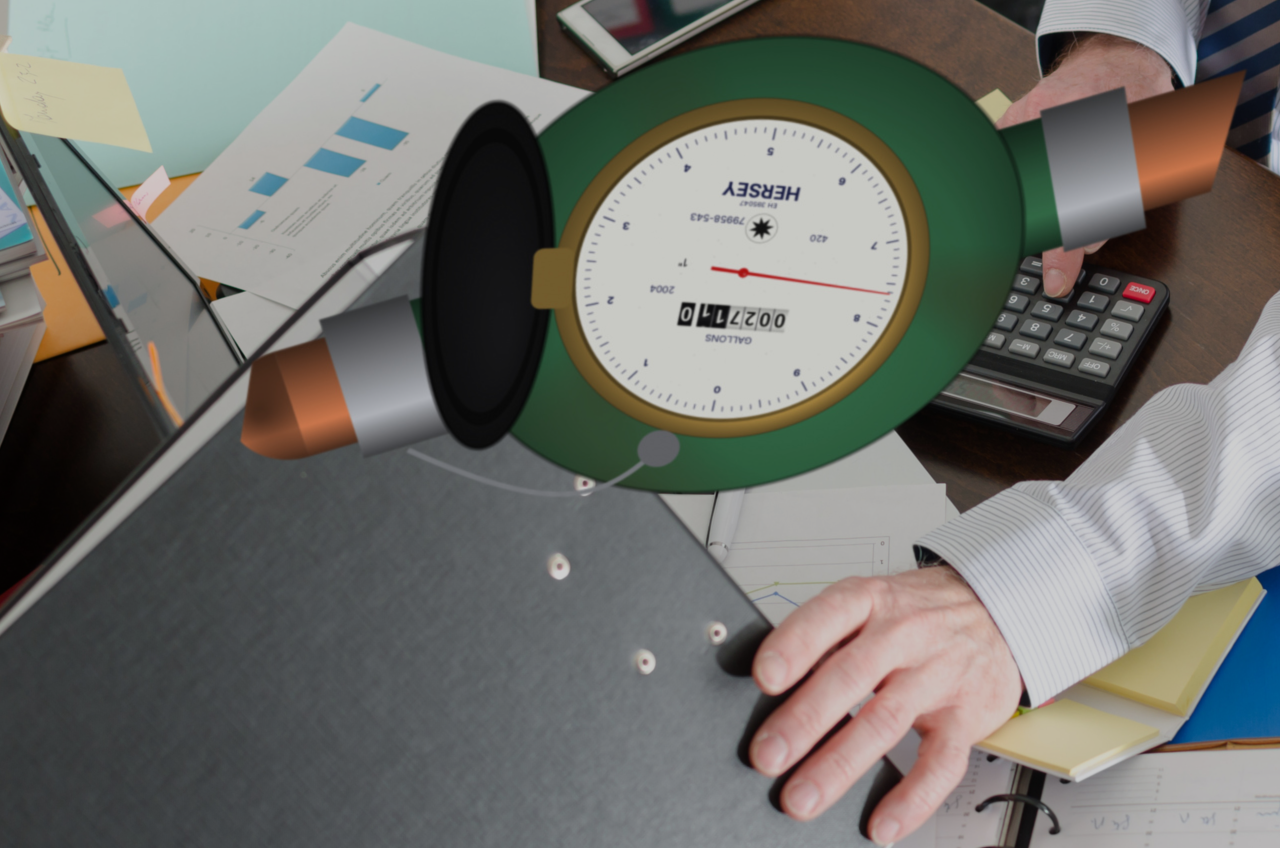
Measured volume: 27107.6 gal
